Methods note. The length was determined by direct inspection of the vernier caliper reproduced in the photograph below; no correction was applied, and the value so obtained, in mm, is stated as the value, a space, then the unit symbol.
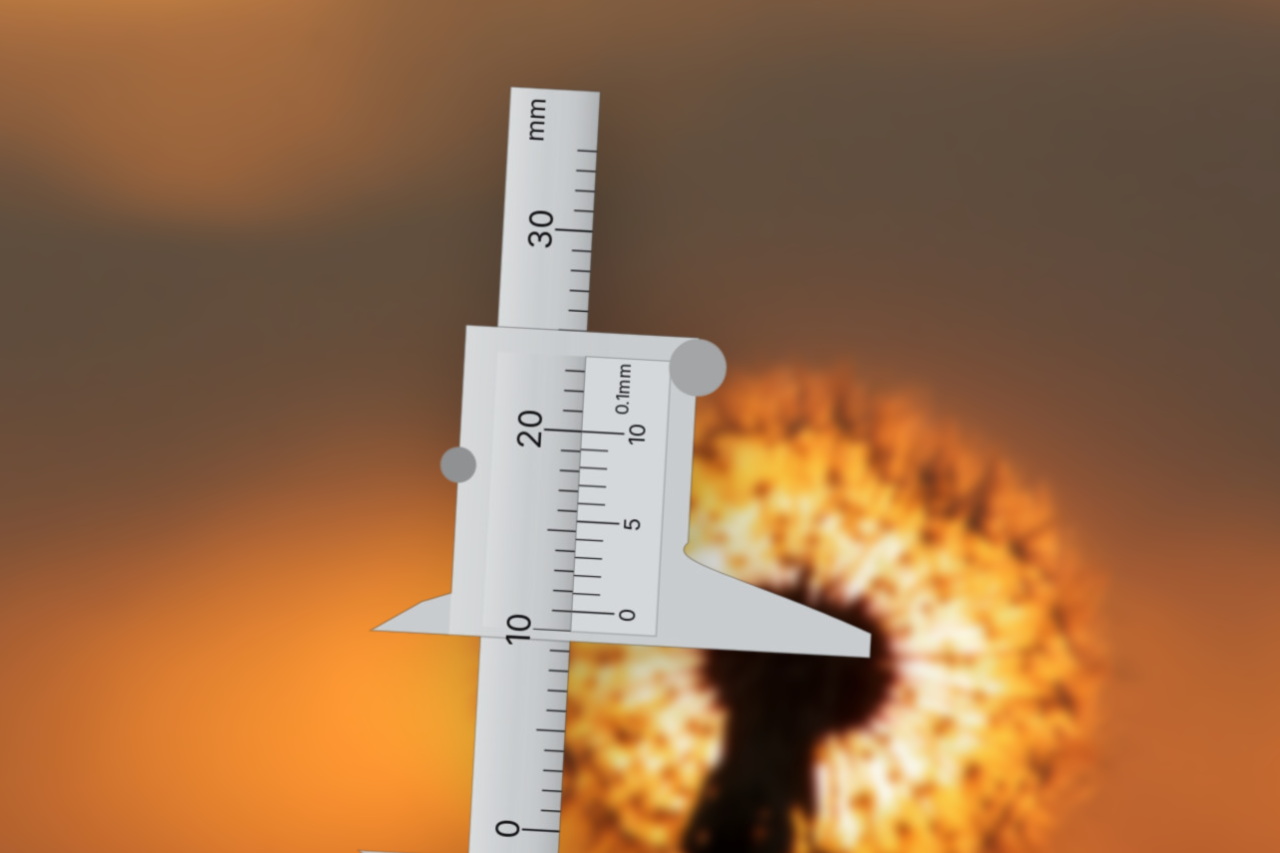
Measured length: 11.0 mm
